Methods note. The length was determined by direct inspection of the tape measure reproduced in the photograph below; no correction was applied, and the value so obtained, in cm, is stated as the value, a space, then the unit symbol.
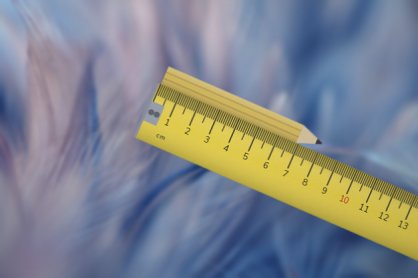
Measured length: 8 cm
